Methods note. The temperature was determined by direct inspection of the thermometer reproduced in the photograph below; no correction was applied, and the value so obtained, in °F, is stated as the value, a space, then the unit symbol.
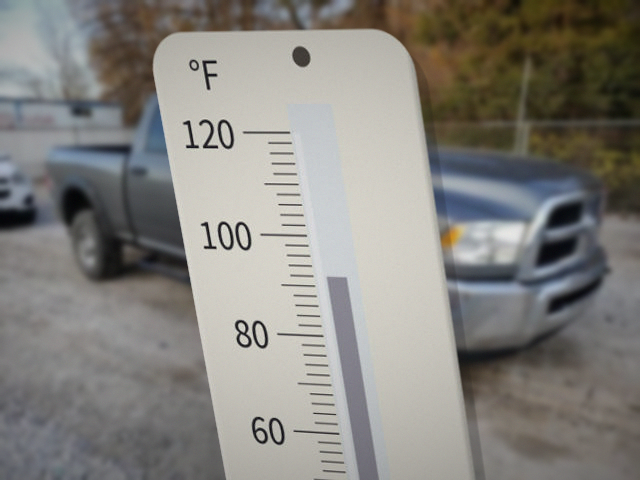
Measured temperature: 92 °F
